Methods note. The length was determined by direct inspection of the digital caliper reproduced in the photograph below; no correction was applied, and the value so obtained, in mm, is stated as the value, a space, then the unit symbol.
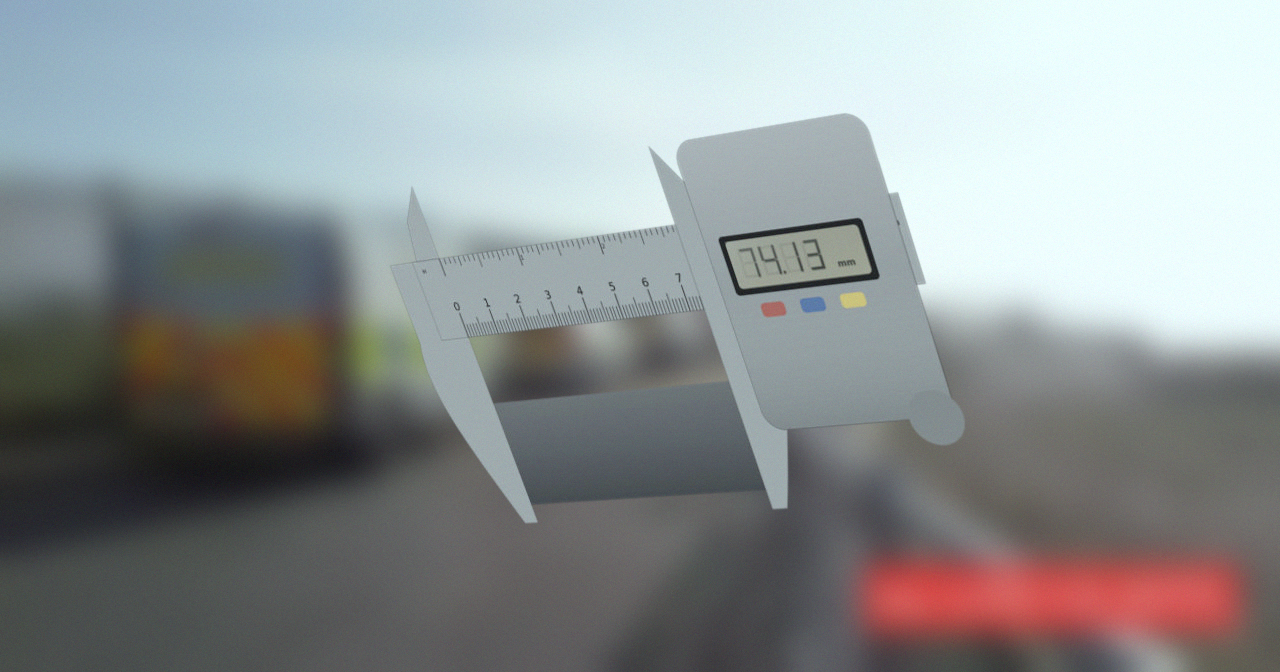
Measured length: 74.13 mm
